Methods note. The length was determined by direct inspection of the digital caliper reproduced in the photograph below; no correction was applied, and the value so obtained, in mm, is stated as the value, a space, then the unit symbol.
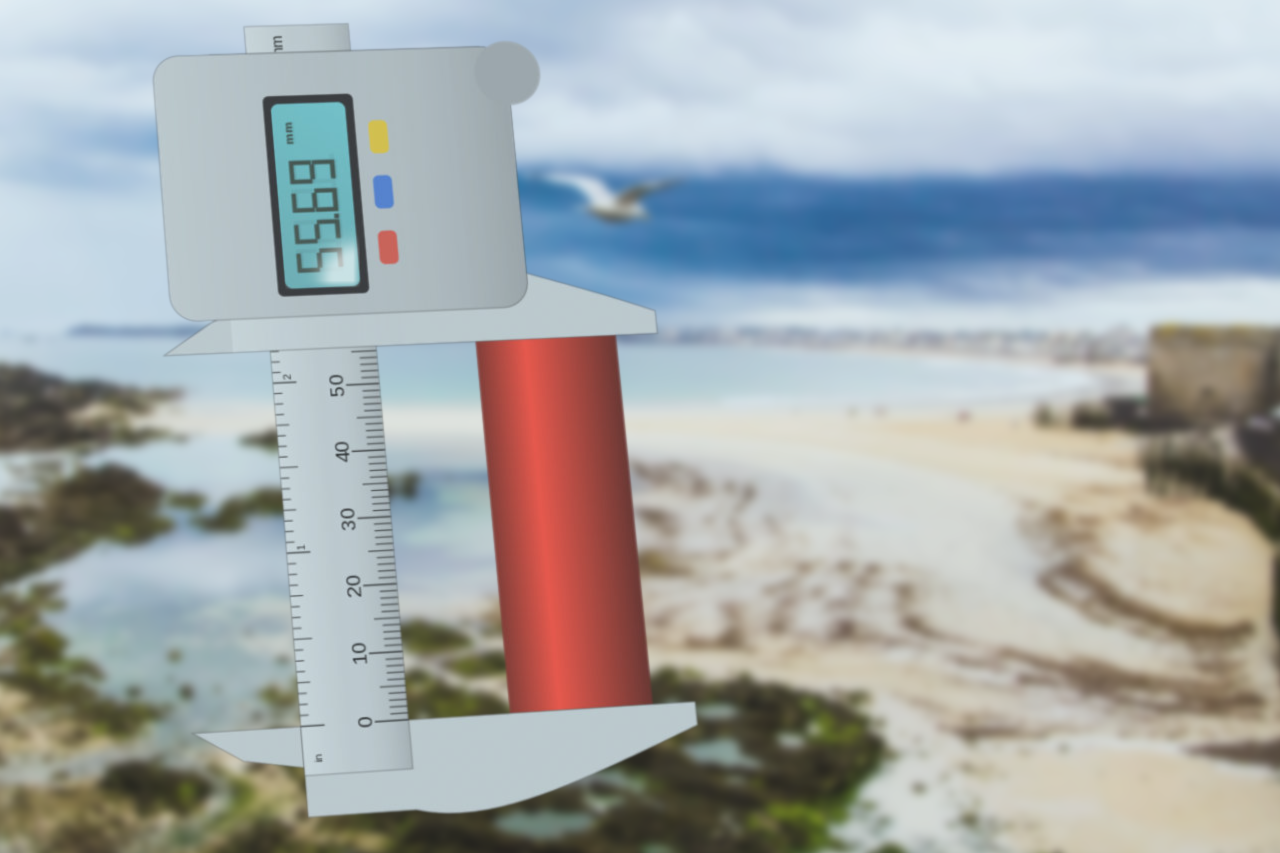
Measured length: 55.69 mm
